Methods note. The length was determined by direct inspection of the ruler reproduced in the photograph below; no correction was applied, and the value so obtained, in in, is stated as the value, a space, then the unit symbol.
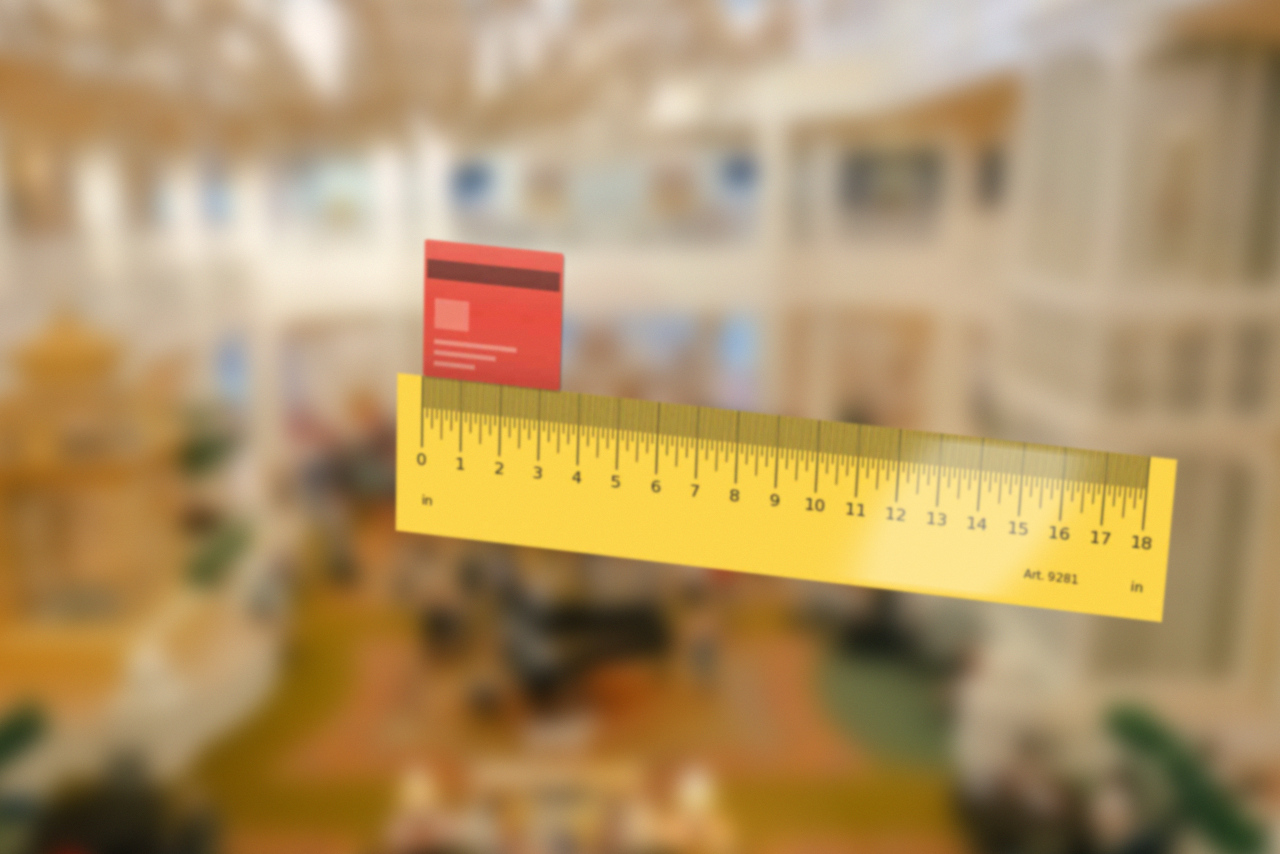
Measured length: 3.5 in
